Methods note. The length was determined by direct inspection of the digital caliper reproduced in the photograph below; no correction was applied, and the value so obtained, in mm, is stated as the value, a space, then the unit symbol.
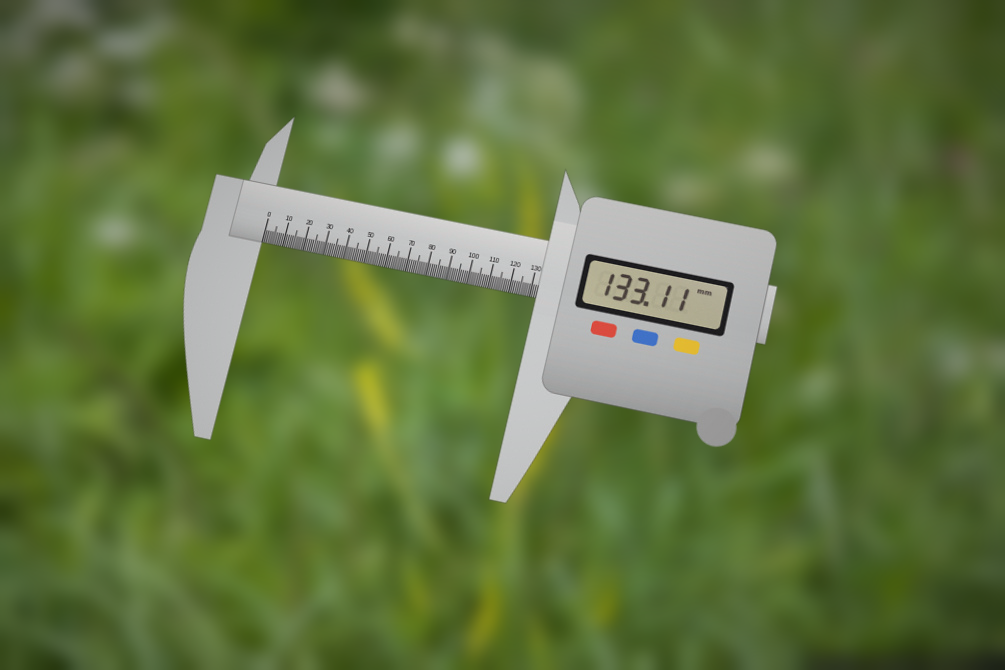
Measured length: 133.11 mm
